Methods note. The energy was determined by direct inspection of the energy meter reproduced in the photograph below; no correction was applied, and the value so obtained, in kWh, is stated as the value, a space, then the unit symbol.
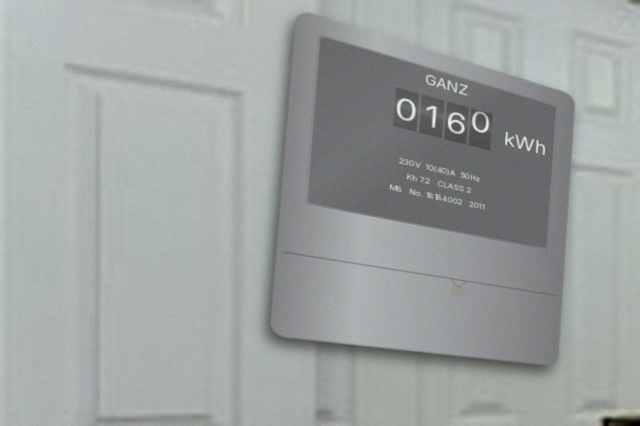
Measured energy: 160 kWh
